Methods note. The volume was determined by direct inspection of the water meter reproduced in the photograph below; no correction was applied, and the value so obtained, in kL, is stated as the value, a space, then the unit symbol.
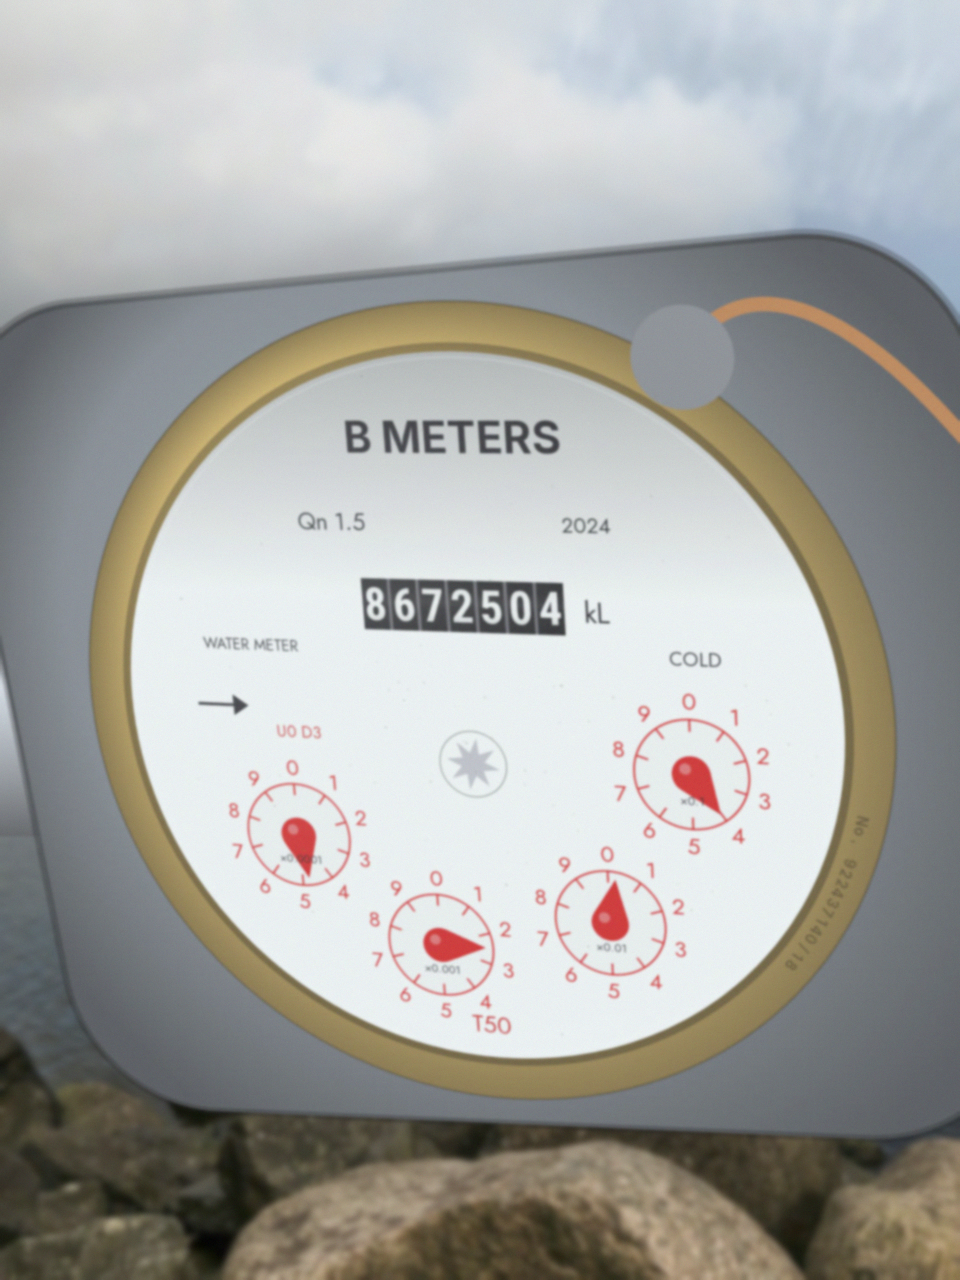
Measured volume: 8672504.4024 kL
